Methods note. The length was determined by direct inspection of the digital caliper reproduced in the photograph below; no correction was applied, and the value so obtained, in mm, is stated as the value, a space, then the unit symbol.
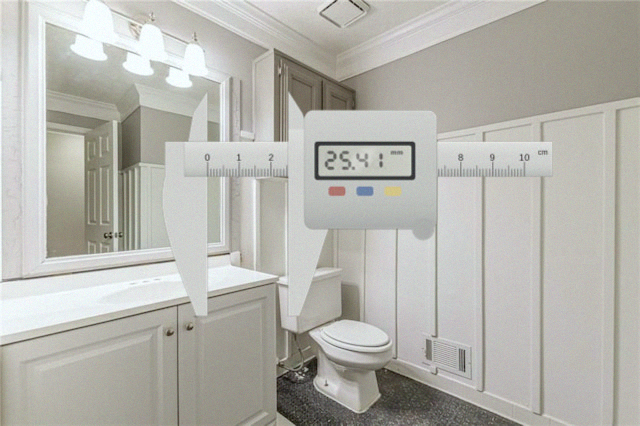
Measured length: 25.41 mm
